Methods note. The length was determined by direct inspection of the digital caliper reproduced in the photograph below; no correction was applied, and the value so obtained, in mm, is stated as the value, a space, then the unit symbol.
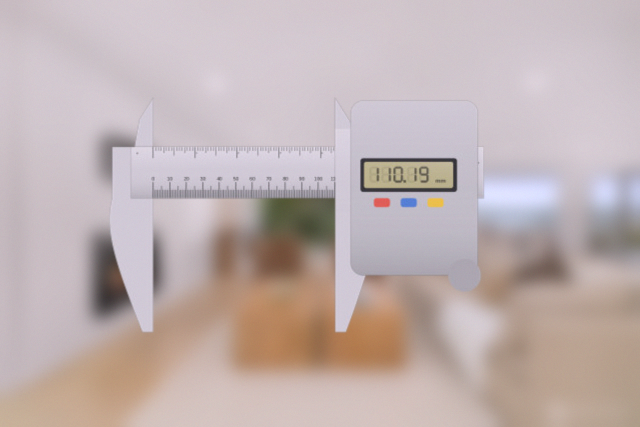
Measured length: 110.19 mm
